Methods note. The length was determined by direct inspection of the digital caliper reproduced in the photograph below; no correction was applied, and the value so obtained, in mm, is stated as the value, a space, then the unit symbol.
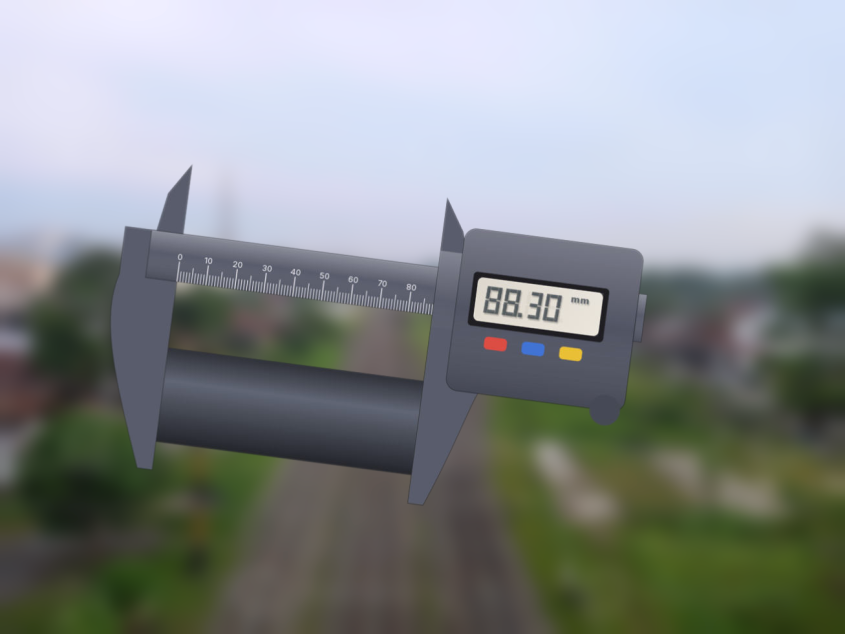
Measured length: 88.30 mm
